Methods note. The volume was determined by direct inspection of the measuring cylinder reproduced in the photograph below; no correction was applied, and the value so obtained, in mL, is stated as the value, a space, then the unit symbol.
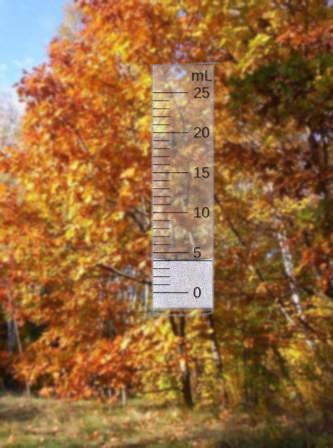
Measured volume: 4 mL
